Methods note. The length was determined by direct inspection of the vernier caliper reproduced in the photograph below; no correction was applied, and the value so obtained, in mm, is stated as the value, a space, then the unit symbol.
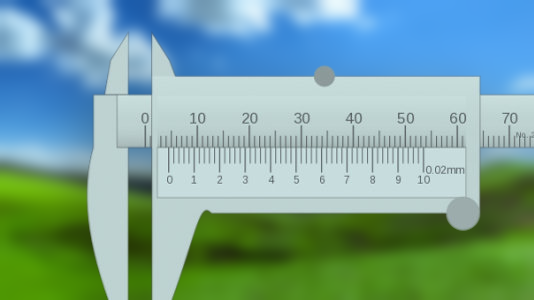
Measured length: 4.5 mm
